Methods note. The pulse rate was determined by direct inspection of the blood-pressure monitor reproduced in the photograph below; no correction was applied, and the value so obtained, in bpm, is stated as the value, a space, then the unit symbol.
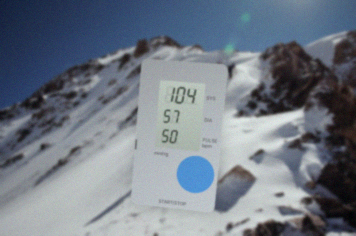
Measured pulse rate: 50 bpm
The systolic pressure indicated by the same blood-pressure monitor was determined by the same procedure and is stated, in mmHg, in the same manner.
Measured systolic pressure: 104 mmHg
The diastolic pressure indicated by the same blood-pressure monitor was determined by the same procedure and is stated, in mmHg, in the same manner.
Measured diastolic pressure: 57 mmHg
